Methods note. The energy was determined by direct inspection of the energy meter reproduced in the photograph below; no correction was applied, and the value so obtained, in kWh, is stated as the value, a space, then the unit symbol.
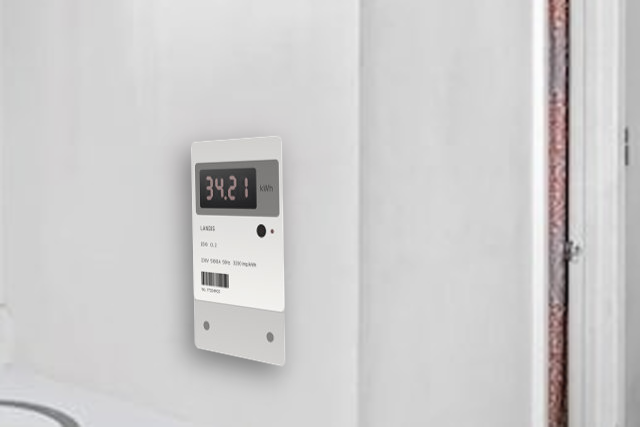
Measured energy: 34.21 kWh
